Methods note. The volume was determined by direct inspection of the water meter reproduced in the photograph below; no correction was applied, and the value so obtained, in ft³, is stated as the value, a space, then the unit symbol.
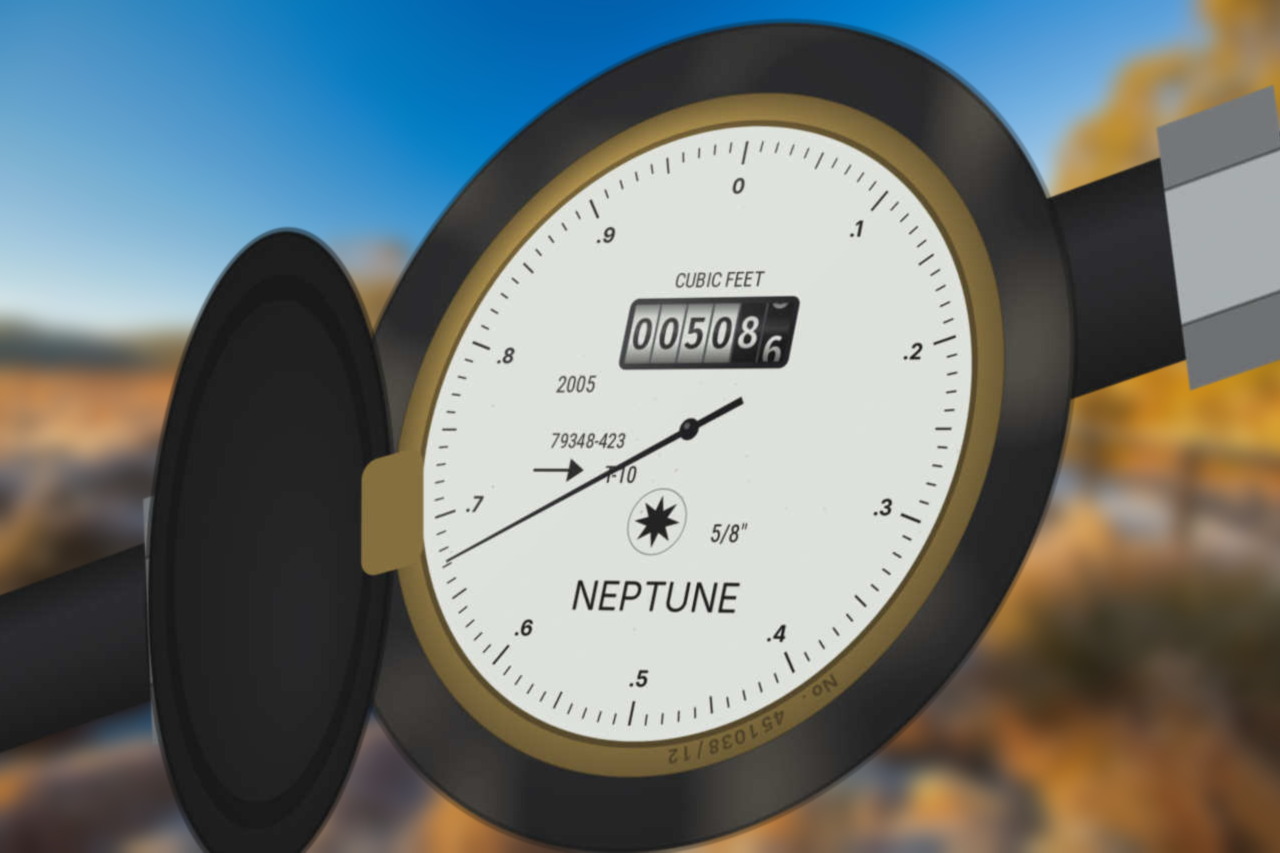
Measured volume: 5085.67 ft³
